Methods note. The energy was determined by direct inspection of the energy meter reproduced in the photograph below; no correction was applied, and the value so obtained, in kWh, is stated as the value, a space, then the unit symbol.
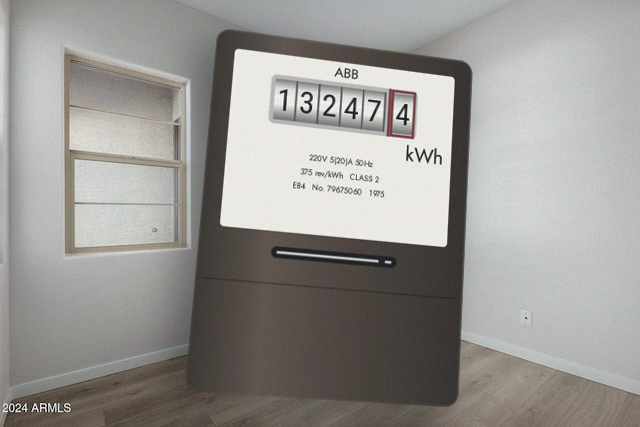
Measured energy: 13247.4 kWh
